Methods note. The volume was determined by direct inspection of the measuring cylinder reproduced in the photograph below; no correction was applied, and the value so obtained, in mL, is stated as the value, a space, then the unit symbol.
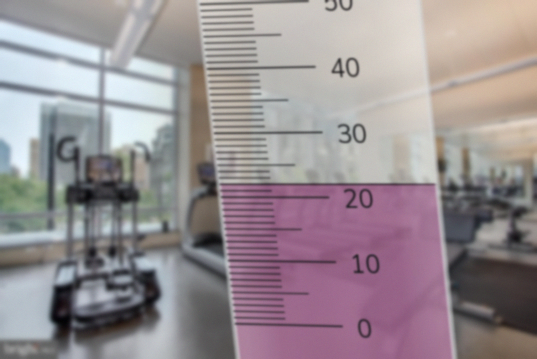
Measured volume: 22 mL
